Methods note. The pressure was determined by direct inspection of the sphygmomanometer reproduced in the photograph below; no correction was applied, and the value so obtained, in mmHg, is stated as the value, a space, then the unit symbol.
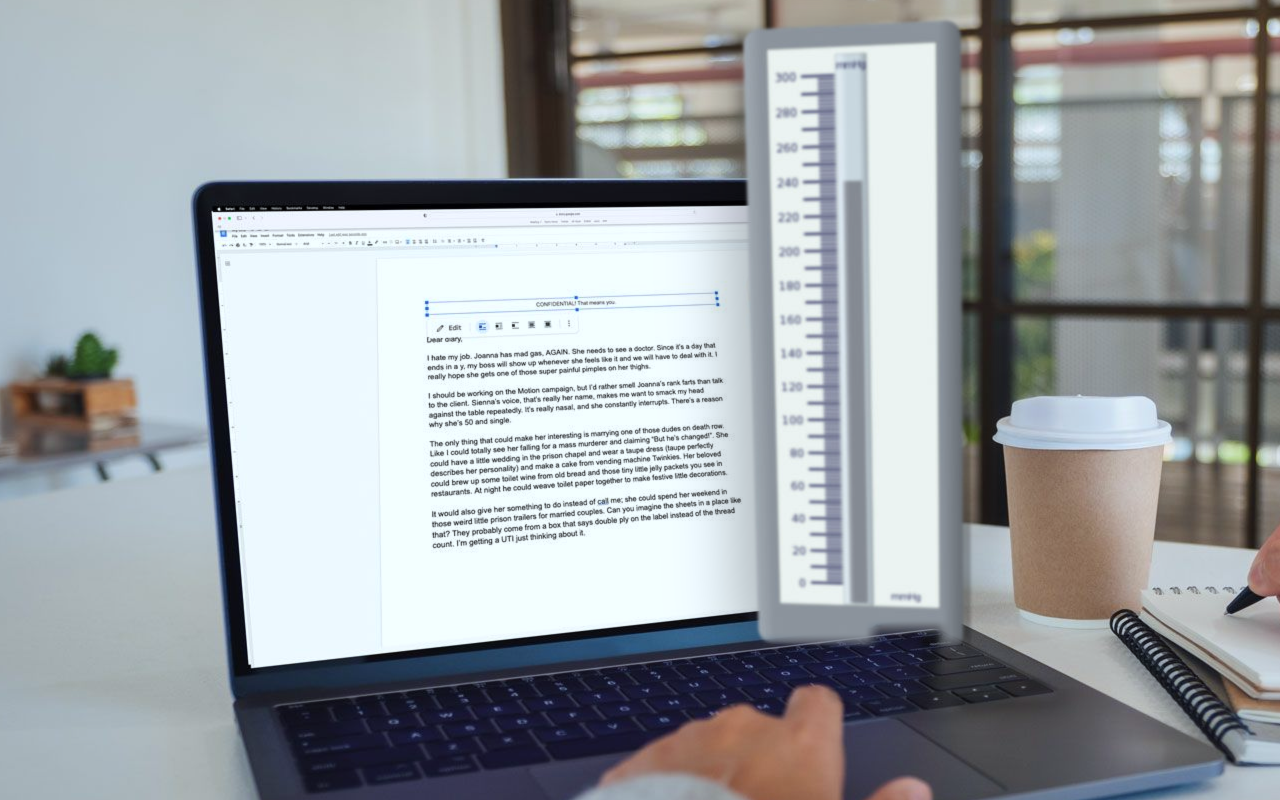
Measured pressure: 240 mmHg
